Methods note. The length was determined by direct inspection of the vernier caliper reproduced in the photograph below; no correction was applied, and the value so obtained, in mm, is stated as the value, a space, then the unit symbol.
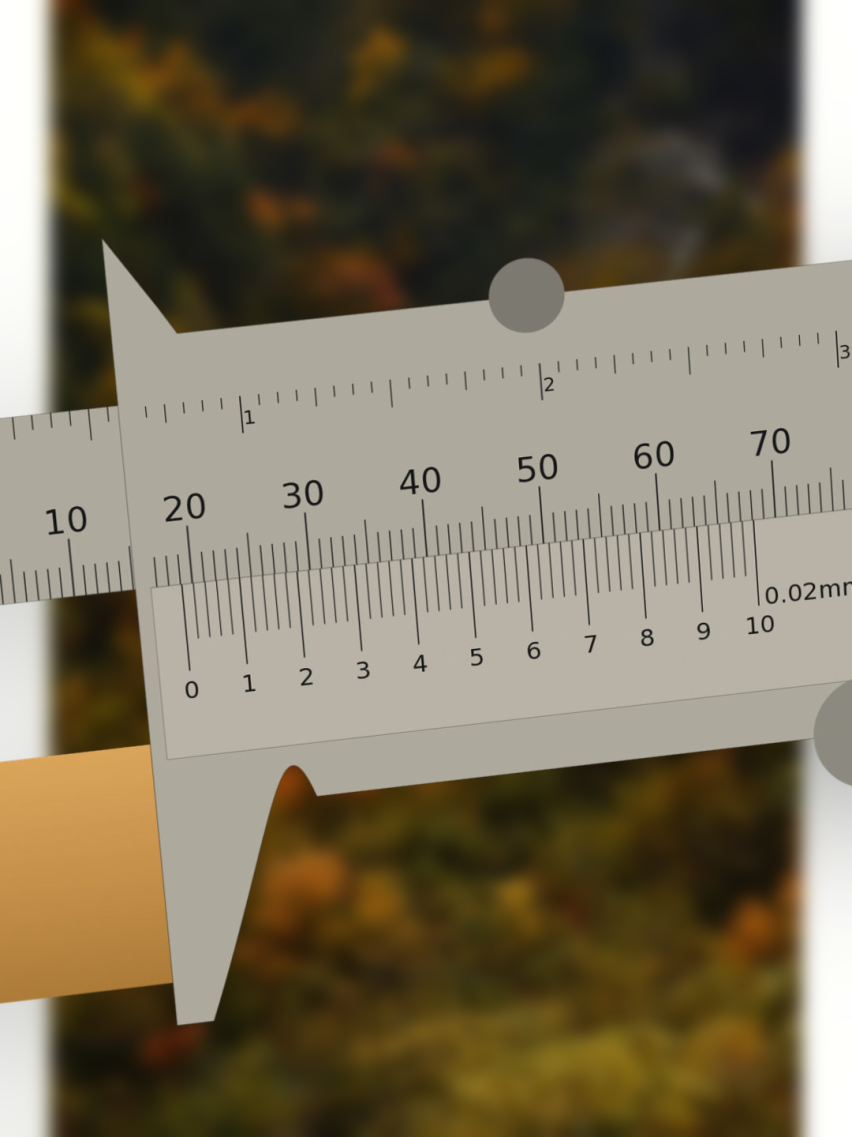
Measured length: 19.1 mm
